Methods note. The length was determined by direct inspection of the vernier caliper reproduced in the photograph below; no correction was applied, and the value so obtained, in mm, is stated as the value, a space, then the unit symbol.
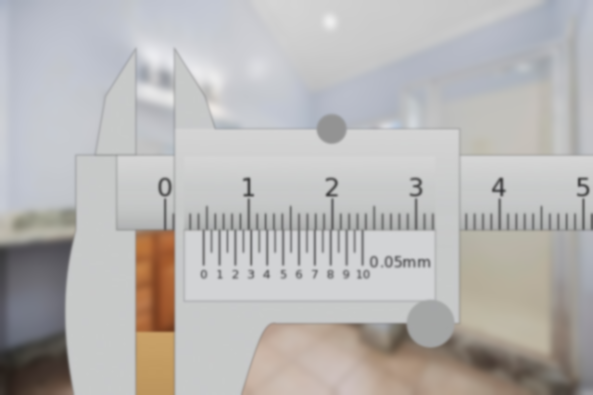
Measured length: 4.6 mm
